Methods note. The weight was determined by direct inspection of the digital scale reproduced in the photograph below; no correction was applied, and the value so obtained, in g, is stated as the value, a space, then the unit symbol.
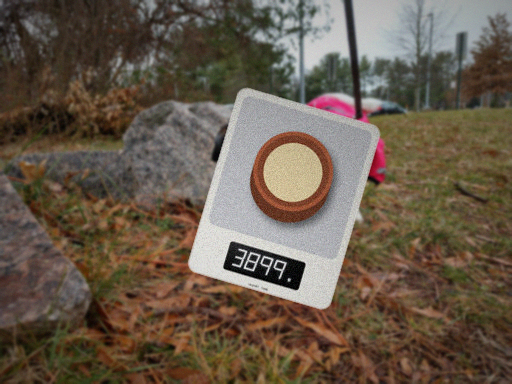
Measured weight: 3899 g
